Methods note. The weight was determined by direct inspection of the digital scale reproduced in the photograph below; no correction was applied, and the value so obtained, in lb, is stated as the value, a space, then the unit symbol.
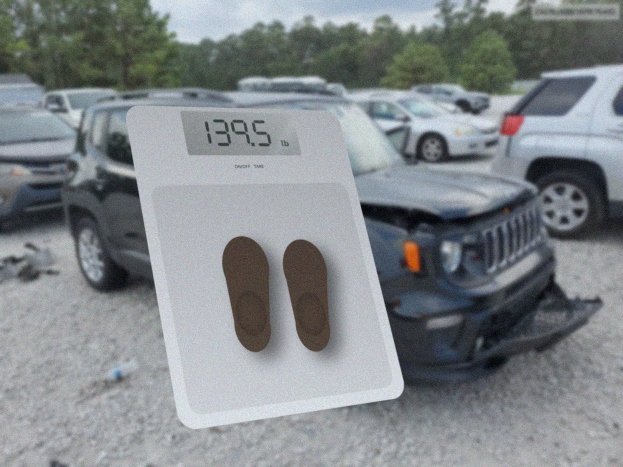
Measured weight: 139.5 lb
